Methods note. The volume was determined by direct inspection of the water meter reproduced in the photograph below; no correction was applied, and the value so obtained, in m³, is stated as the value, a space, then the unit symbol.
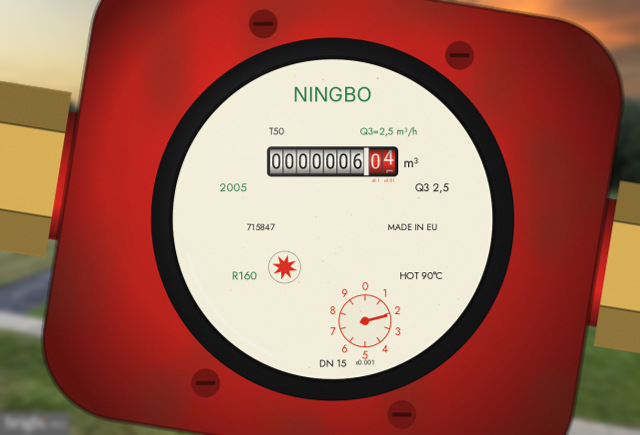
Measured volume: 6.042 m³
